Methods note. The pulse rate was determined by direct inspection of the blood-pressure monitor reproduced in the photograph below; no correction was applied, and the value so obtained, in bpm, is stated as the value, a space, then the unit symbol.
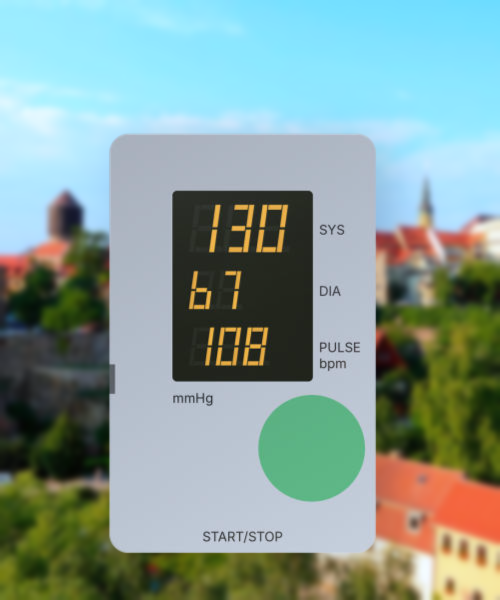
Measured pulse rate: 108 bpm
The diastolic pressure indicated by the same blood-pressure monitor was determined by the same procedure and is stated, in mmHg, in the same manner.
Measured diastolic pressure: 67 mmHg
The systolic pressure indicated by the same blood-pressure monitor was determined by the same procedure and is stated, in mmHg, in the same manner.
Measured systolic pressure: 130 mmHg
